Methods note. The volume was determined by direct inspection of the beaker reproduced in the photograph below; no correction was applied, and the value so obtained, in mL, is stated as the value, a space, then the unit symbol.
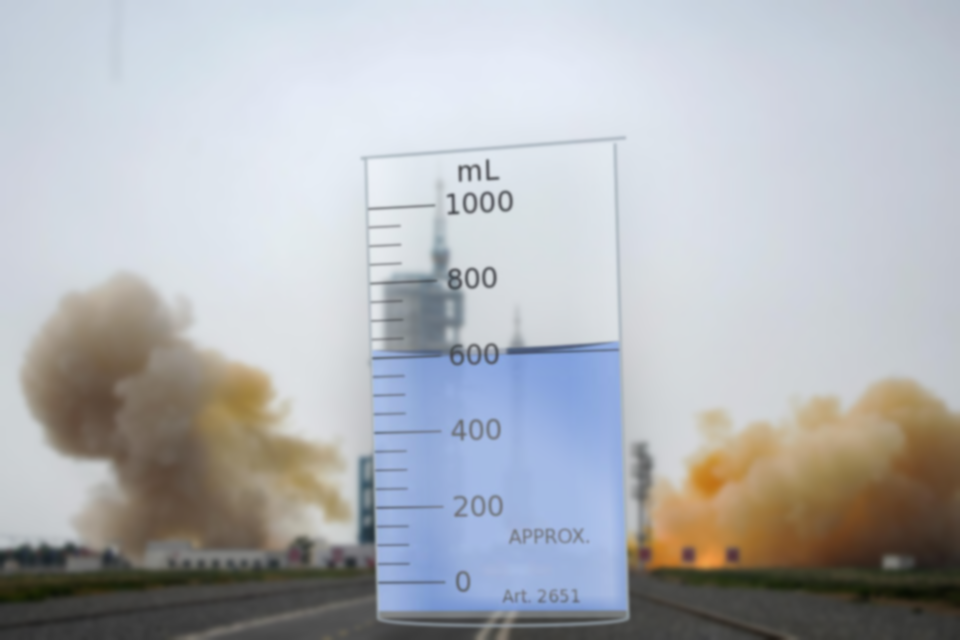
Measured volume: 600 mL
